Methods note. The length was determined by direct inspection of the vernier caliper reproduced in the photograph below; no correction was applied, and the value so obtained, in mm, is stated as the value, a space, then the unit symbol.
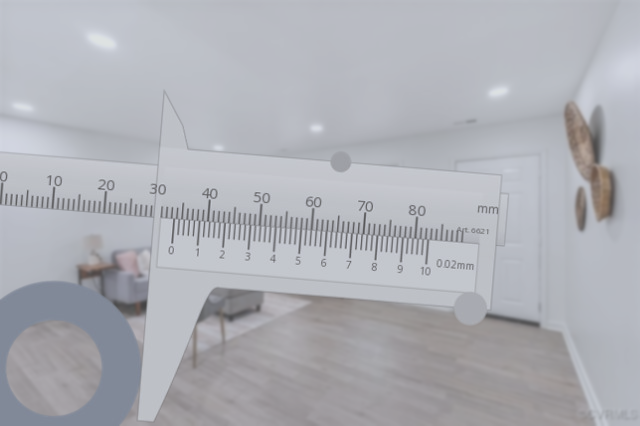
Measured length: 33.5 mm
